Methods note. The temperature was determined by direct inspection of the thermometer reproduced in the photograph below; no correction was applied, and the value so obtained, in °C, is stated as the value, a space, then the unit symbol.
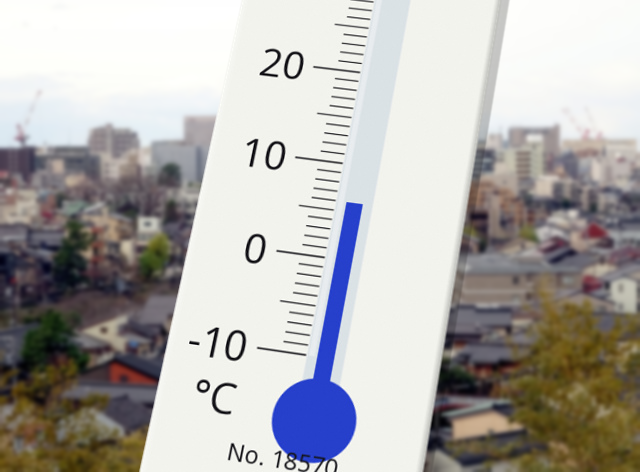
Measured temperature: 6 °C
